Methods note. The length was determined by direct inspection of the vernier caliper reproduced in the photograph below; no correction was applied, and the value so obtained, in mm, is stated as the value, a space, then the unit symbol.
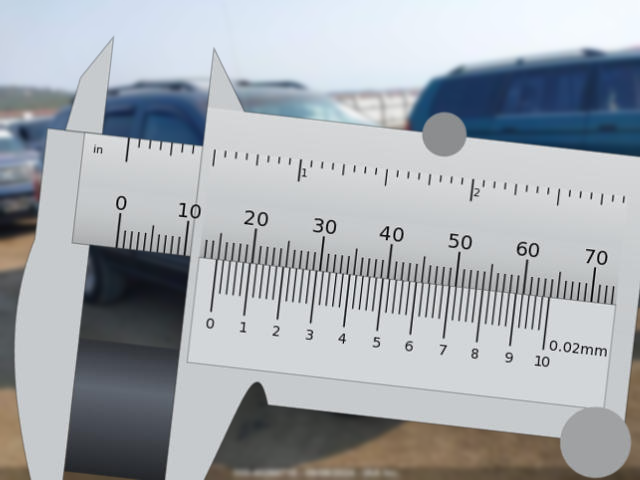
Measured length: 14.8 mm
